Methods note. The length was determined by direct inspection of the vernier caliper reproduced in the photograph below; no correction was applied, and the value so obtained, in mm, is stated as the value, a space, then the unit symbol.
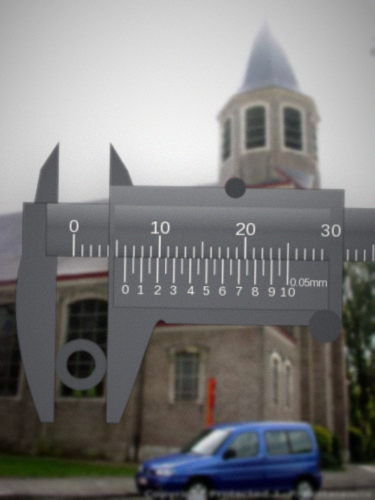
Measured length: 6.0 mm
